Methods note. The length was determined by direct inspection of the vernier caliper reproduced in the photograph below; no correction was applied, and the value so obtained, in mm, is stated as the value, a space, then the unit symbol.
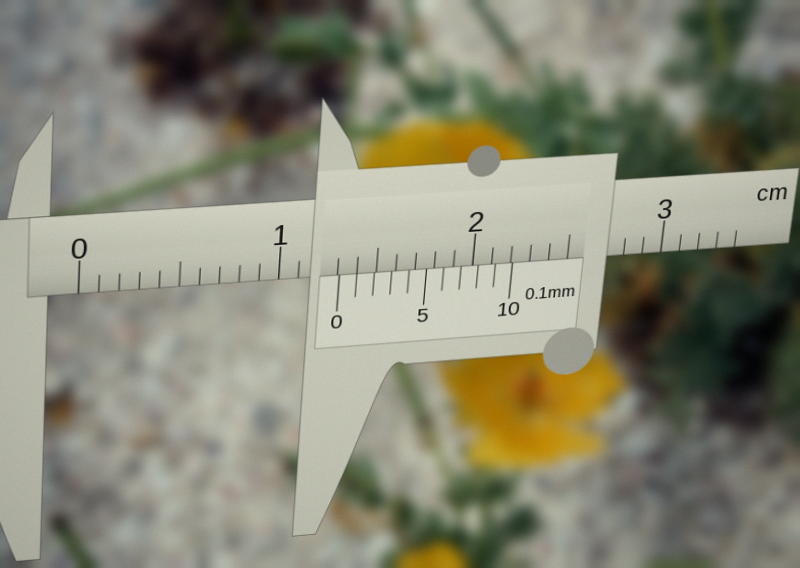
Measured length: 13.1 mm
